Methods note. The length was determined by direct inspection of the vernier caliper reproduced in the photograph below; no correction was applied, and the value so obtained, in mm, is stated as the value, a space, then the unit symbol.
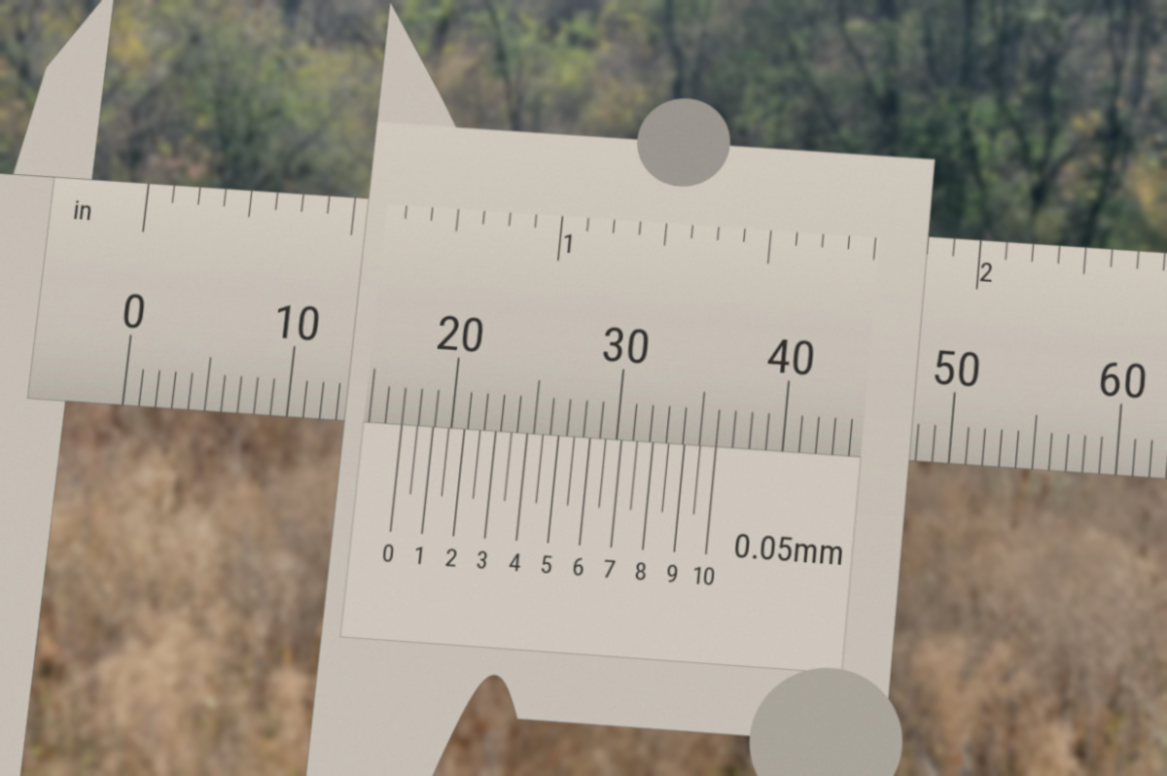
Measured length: 17.0 mm
